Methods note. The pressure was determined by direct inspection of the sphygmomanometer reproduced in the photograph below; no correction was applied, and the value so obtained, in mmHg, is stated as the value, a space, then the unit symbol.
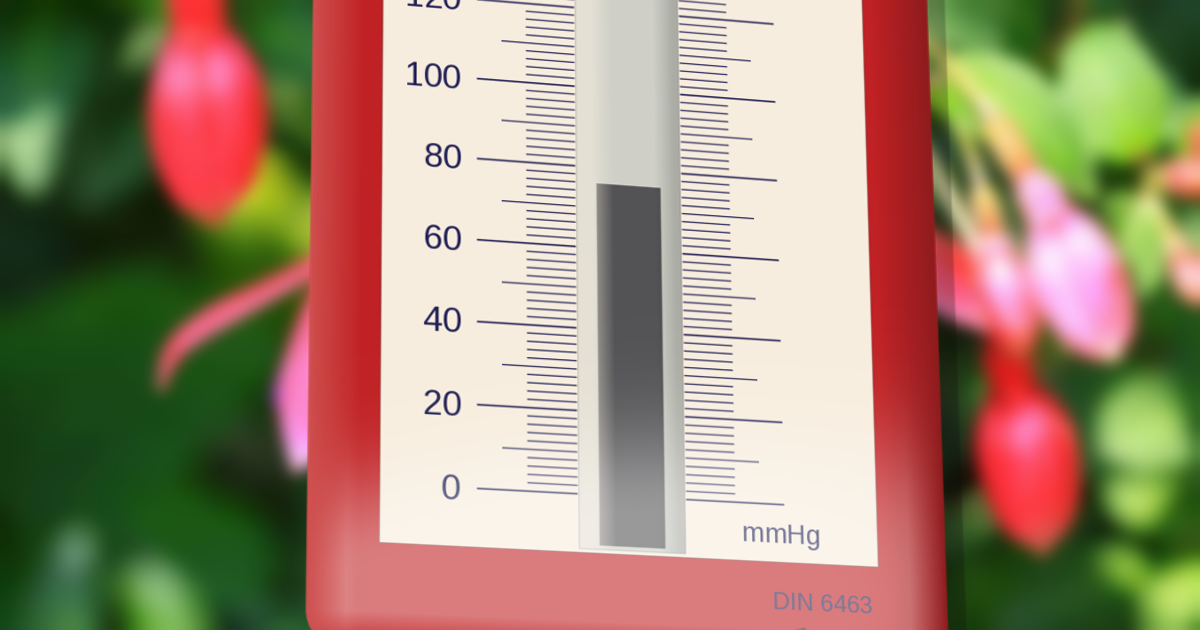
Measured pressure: 76 mmHg
